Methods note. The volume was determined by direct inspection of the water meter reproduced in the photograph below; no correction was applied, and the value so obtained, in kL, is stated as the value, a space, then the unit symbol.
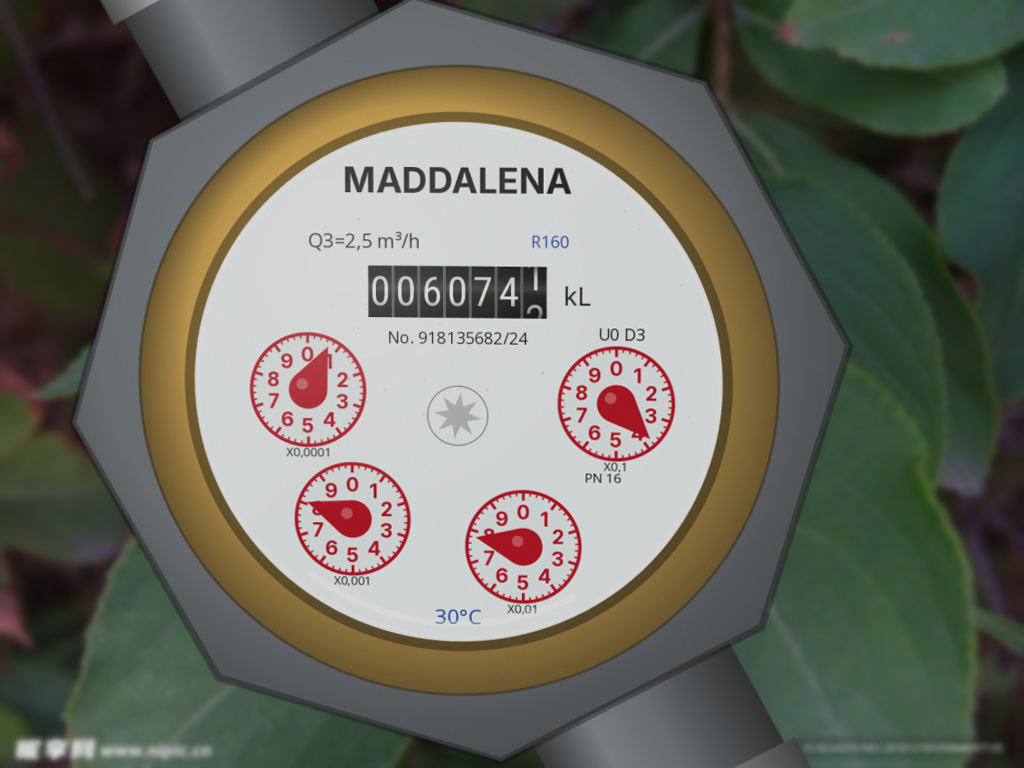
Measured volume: 60741.3780 kL
